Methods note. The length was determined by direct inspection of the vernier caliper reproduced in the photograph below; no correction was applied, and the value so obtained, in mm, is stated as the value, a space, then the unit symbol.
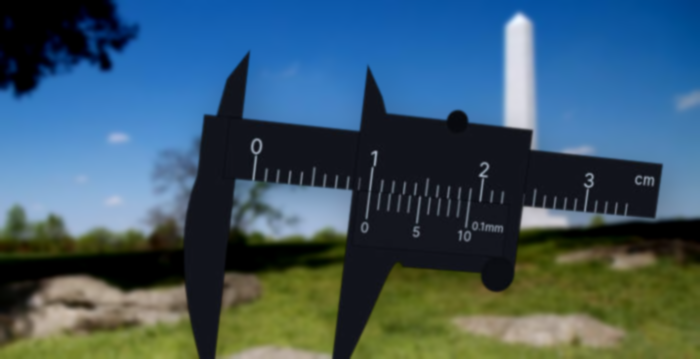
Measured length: 10.0 mm
